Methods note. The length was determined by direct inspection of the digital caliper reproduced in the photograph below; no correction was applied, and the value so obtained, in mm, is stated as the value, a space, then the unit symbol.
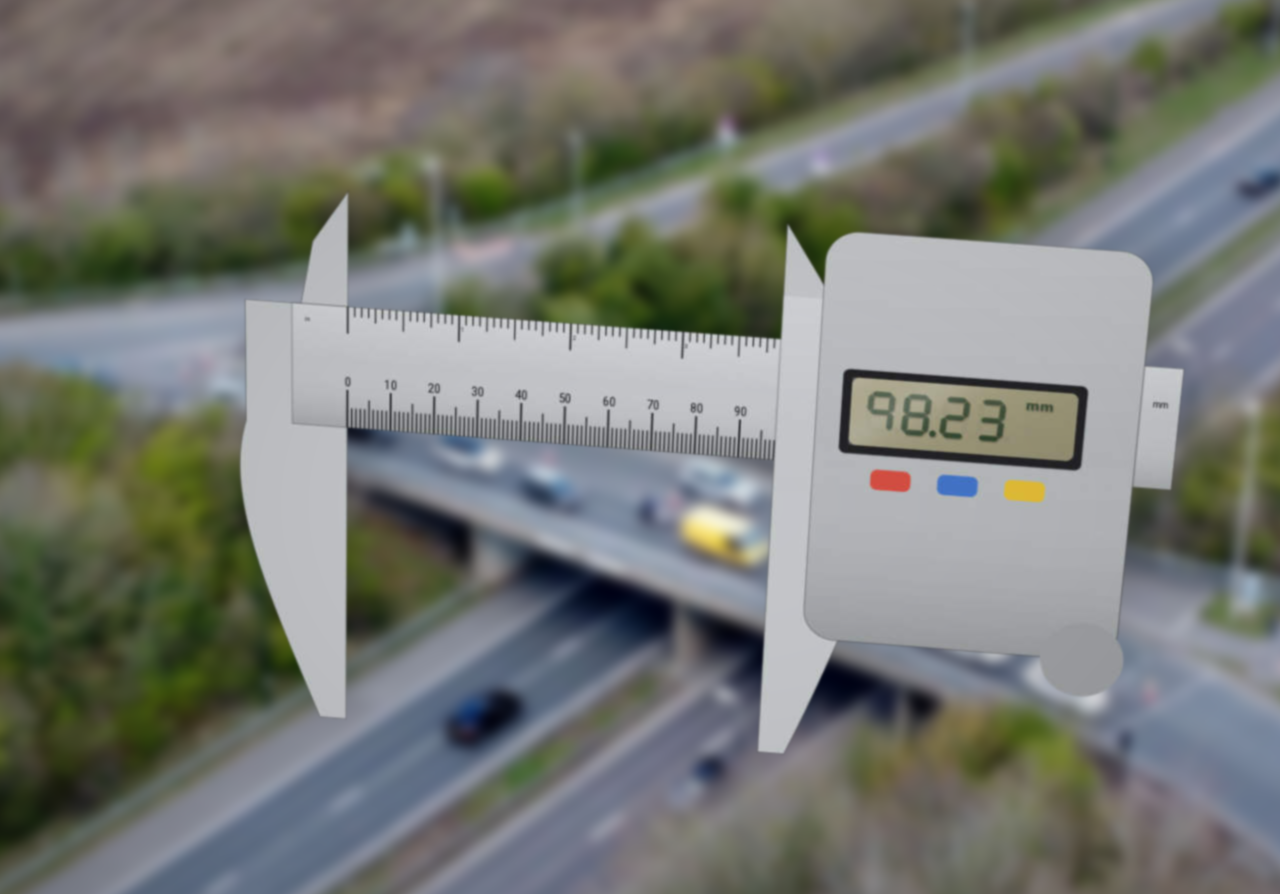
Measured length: 98.23 mm
